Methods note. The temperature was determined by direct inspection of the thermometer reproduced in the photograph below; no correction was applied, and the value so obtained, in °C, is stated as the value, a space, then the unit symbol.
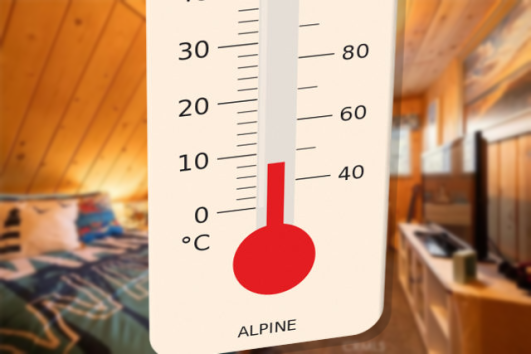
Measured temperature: 8 °C
